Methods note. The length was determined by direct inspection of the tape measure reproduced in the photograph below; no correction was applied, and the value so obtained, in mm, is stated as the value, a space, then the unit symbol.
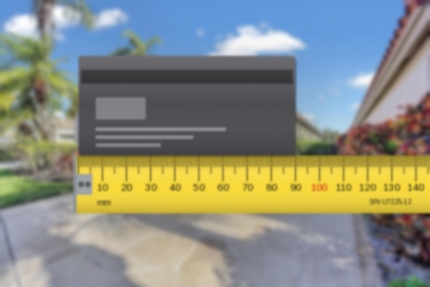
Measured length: 90 mm
